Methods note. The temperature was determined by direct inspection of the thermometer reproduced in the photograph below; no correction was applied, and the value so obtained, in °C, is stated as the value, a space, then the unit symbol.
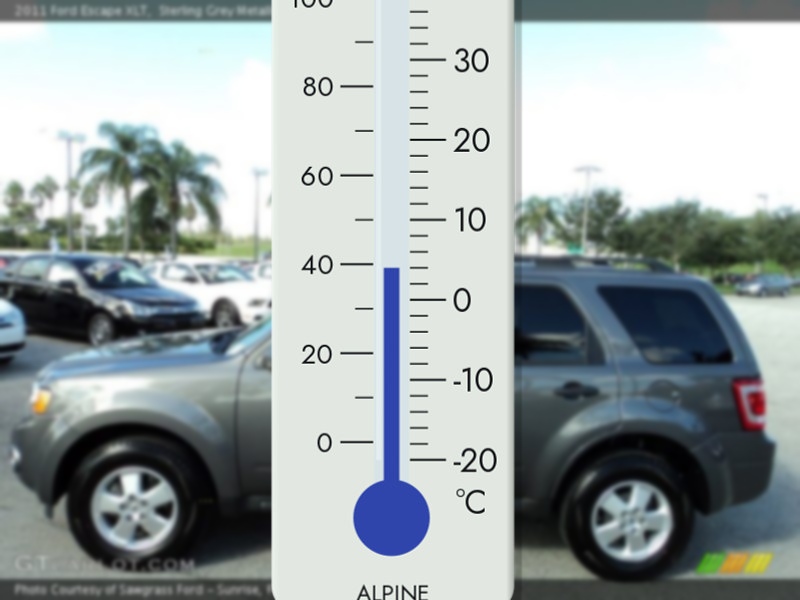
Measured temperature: 4 °C
